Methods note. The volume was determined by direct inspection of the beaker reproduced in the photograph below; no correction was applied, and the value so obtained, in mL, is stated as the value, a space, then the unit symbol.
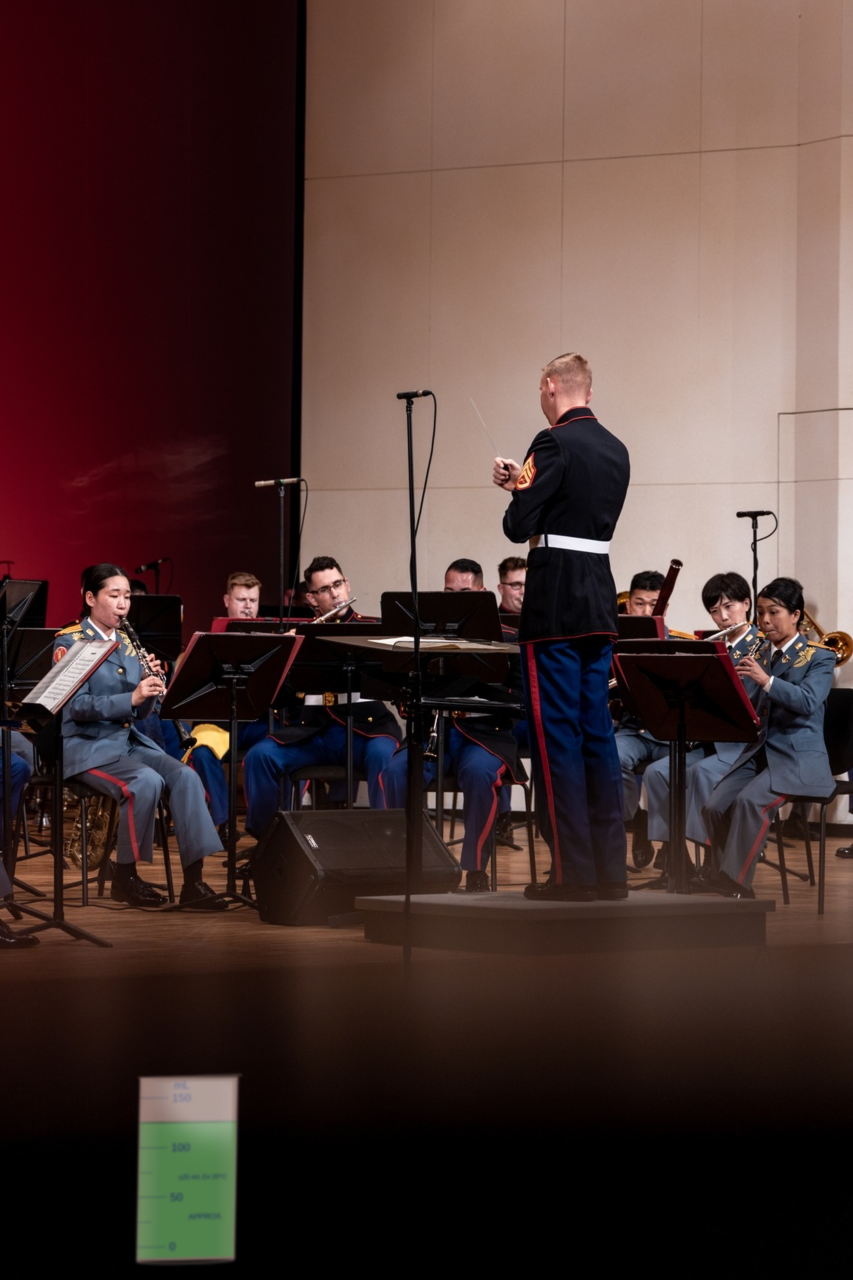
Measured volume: 125 mL
